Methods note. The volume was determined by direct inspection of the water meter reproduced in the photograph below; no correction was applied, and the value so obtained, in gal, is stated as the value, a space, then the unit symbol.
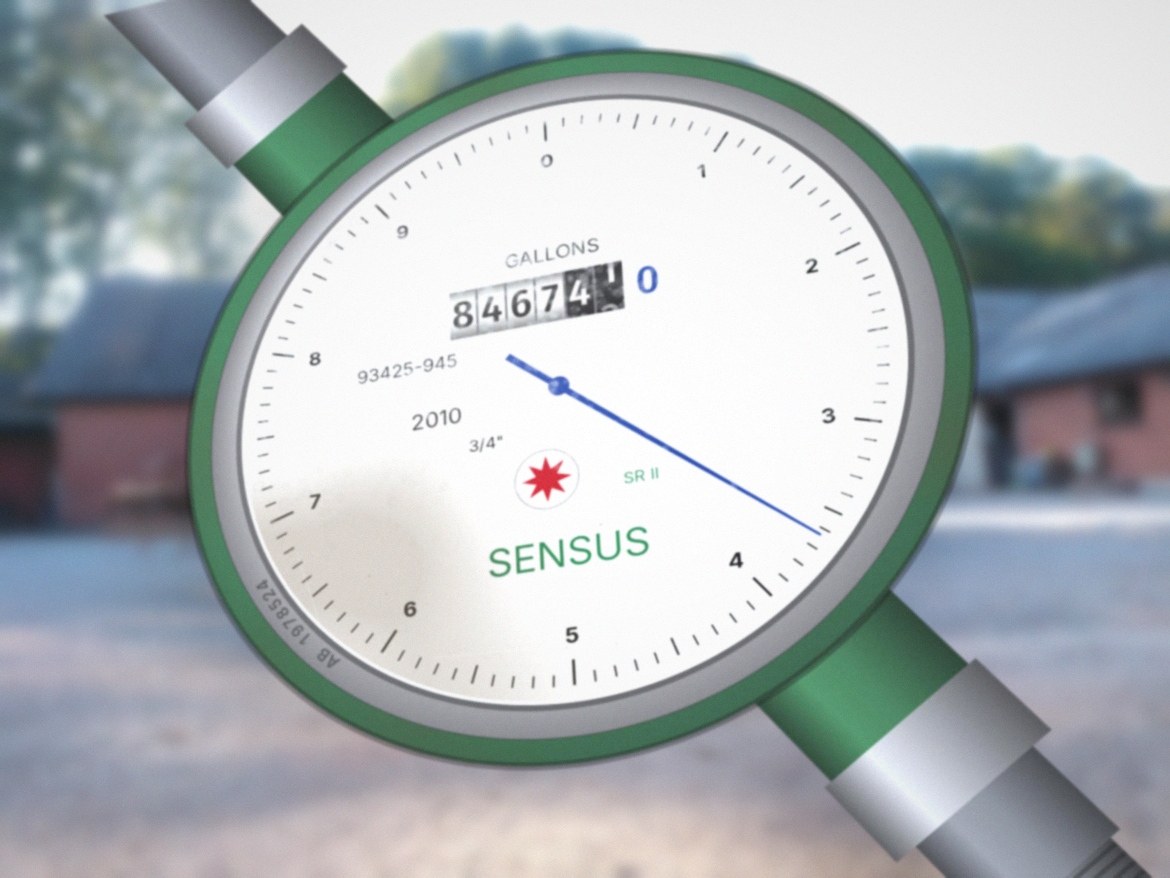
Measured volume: 8467413.6 gal
